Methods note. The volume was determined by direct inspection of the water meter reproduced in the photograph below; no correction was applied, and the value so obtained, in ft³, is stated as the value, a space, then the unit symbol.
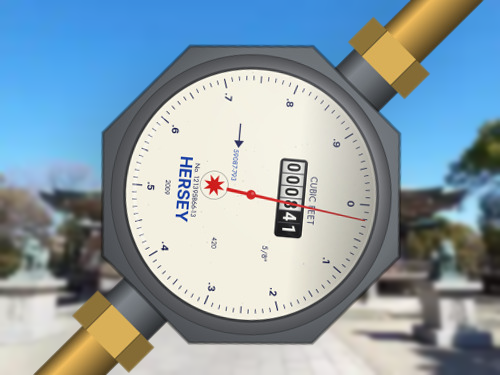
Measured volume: 841.02 ft³
